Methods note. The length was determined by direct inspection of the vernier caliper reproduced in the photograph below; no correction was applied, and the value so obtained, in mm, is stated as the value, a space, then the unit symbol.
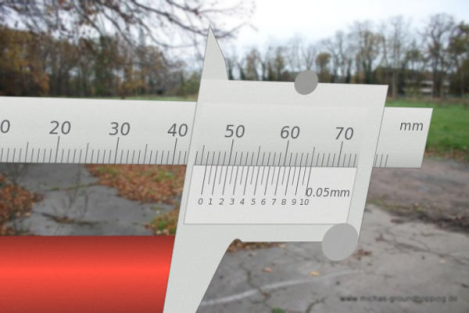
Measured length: 46.0 mm
